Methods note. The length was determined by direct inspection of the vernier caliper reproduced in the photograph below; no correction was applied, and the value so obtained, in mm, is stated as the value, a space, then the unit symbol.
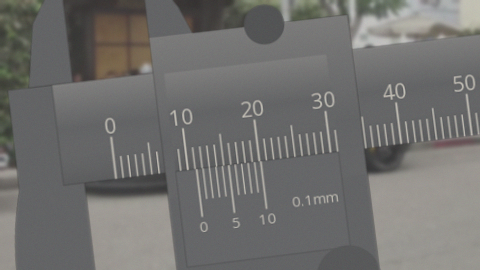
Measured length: 11.2 mm
